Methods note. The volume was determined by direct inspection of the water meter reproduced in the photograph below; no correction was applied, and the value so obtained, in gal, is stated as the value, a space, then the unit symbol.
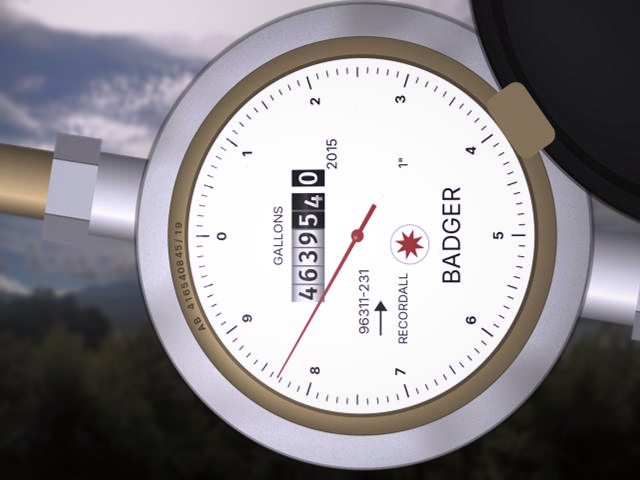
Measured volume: 4639538.3 gal
